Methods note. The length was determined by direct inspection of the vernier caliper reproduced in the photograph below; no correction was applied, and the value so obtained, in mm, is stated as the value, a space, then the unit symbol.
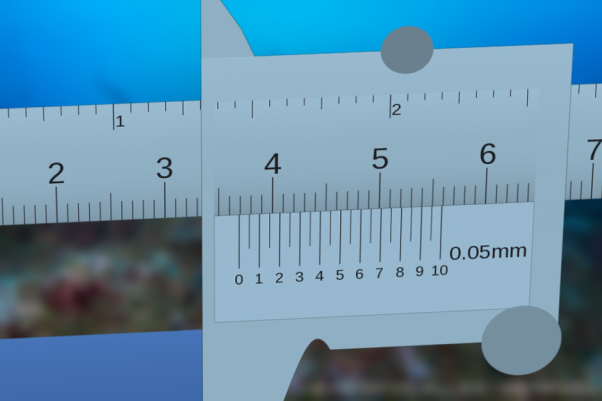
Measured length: 36.9 mm
